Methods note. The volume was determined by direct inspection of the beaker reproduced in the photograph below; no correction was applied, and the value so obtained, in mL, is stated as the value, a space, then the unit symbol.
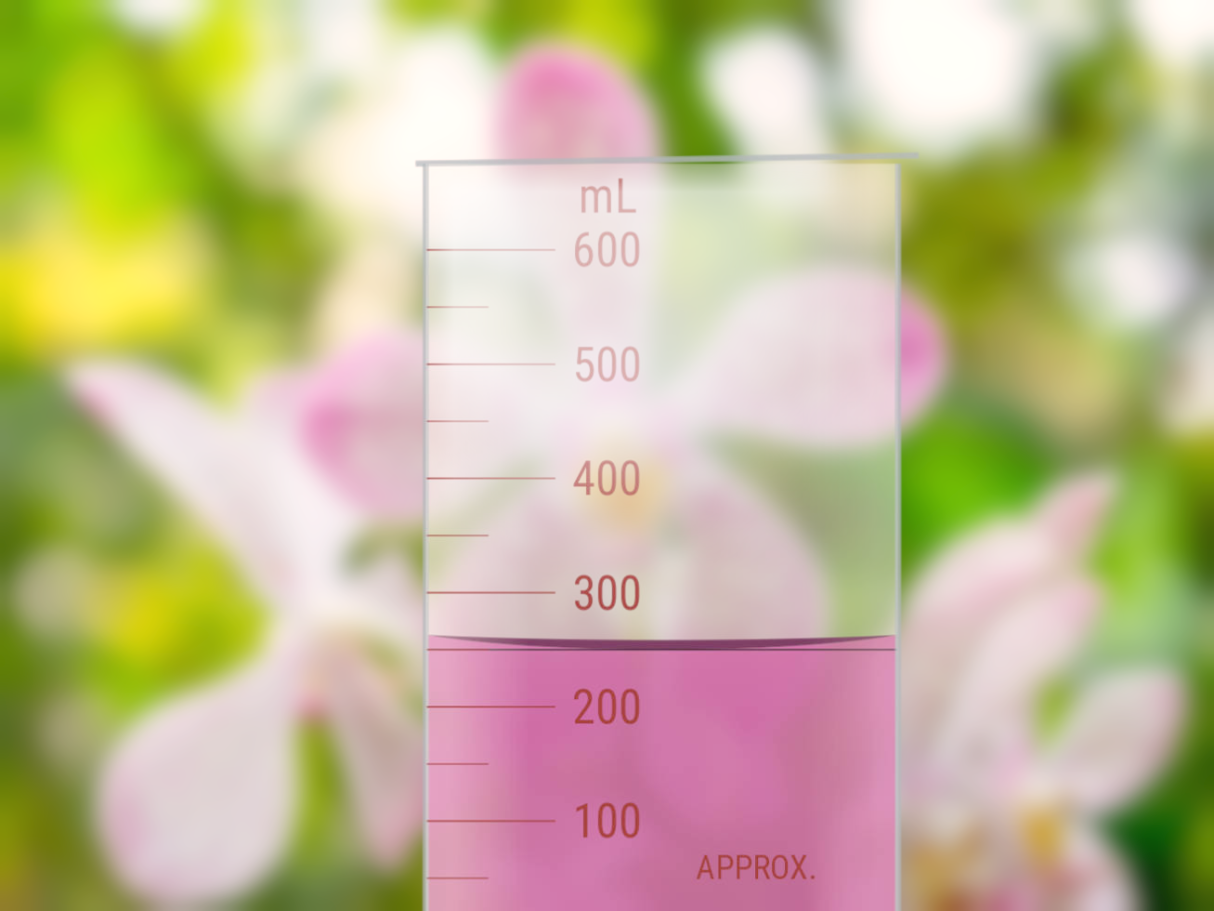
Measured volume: 250 mL
